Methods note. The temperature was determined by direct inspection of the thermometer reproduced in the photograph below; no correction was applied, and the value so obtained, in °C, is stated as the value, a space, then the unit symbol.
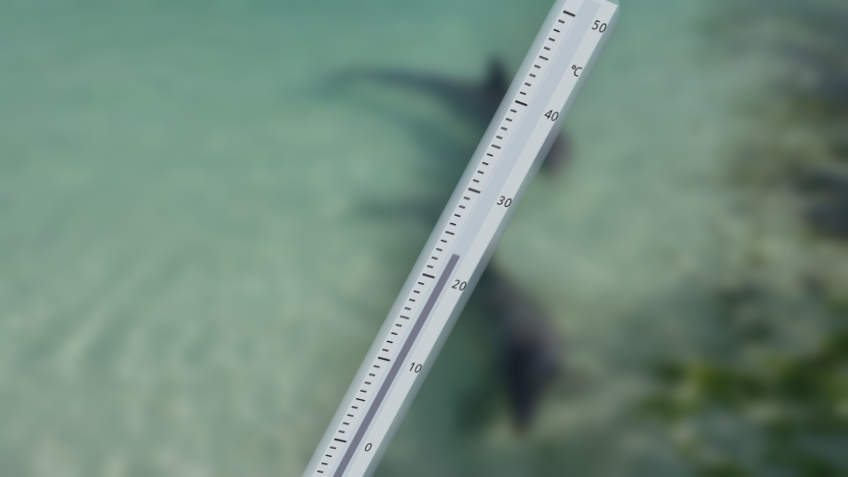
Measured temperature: 23 °C
